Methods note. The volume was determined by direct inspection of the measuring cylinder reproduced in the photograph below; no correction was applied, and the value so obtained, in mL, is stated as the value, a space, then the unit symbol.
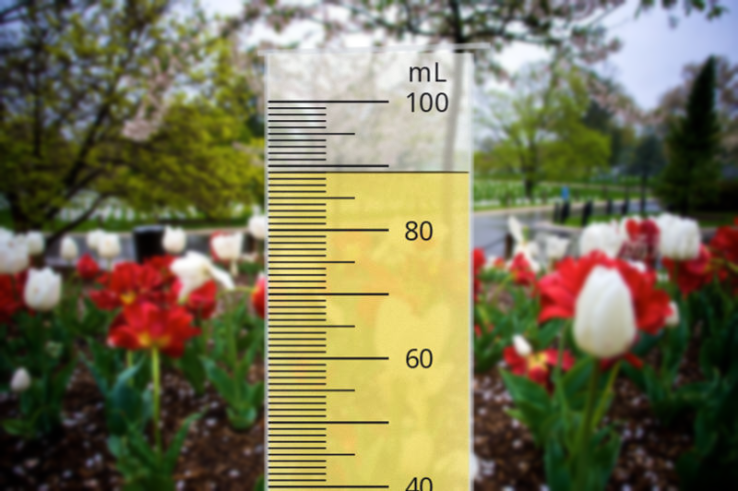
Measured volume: 89 mL
